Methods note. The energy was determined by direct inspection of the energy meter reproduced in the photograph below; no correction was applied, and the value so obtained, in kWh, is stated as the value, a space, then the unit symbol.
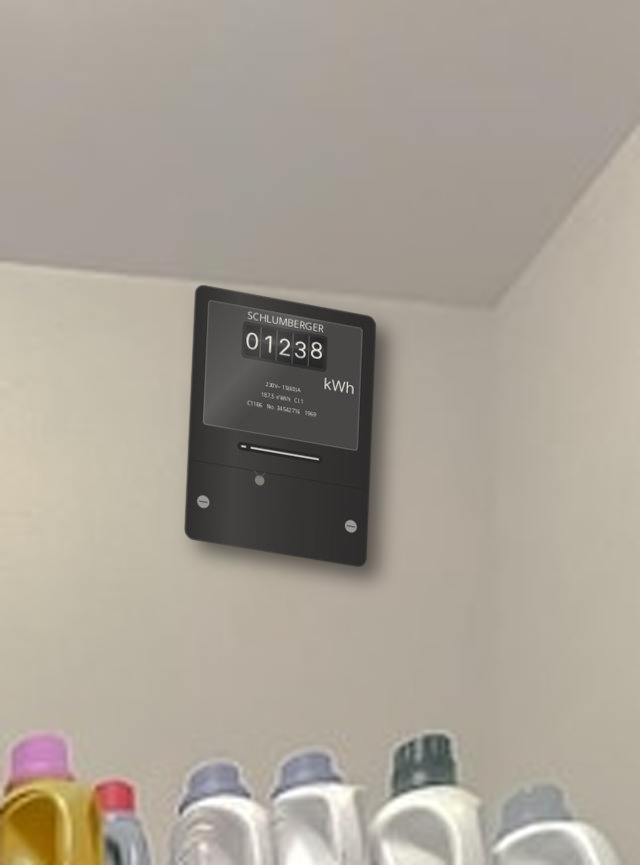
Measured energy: 1238 kWh
